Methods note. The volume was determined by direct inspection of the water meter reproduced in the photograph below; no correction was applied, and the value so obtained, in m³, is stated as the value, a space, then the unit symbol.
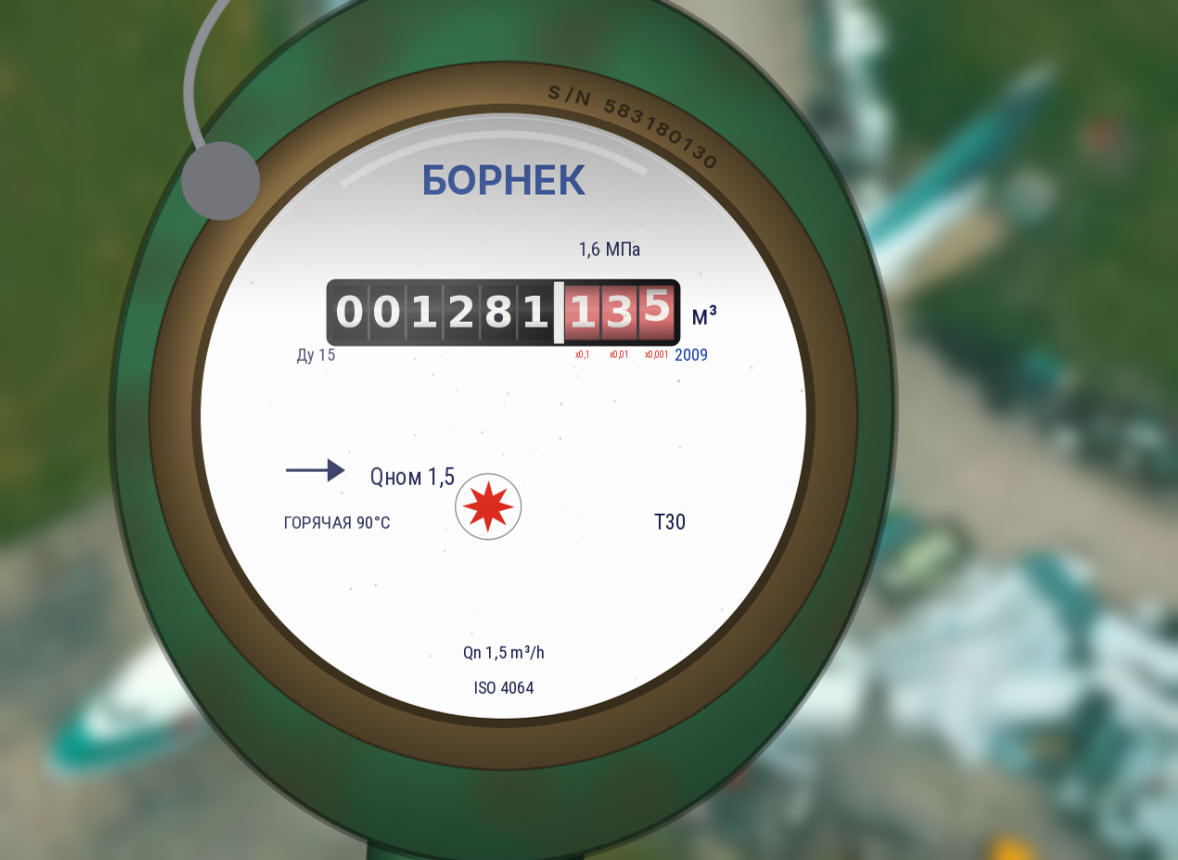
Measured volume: 1281.135 m³
